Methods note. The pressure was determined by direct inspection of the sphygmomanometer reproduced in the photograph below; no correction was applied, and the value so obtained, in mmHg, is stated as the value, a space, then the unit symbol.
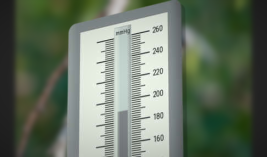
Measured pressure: 190 mmHg
